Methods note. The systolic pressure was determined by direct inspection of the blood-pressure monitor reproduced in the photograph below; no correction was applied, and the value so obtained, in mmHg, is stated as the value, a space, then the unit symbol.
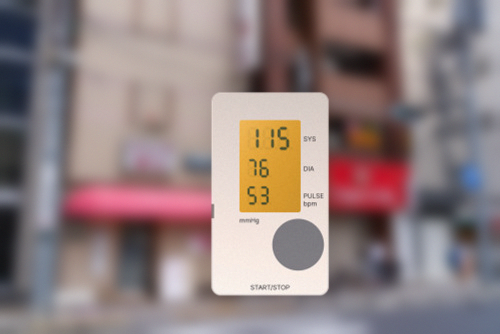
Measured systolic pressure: 115 mmHg
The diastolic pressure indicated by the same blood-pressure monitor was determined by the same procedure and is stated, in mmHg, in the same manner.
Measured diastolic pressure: 76 mmHg
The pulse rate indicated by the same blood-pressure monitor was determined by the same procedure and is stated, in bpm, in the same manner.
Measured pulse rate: 53 bpm
